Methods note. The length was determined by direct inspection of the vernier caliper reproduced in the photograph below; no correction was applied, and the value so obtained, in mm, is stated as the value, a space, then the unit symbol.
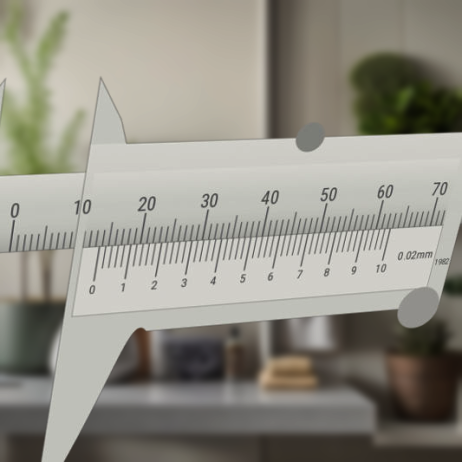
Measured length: 13.6 mm
